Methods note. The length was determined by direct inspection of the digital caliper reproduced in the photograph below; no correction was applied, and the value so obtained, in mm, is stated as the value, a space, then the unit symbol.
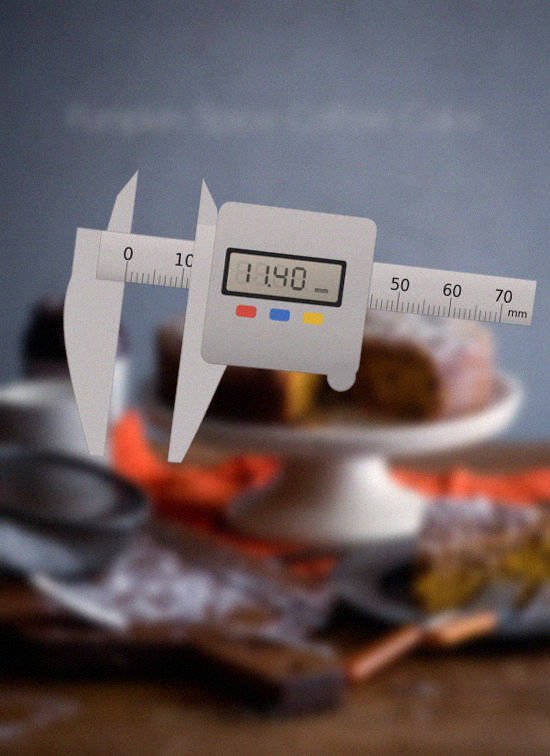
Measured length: 11.40 mm
